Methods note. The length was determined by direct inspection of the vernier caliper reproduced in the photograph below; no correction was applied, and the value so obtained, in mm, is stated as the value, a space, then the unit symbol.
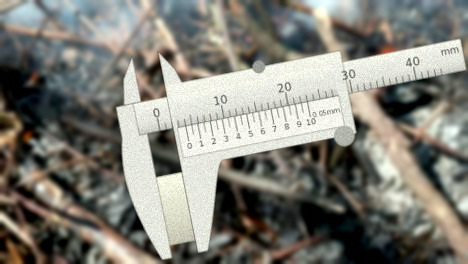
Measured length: 4.0 mm
